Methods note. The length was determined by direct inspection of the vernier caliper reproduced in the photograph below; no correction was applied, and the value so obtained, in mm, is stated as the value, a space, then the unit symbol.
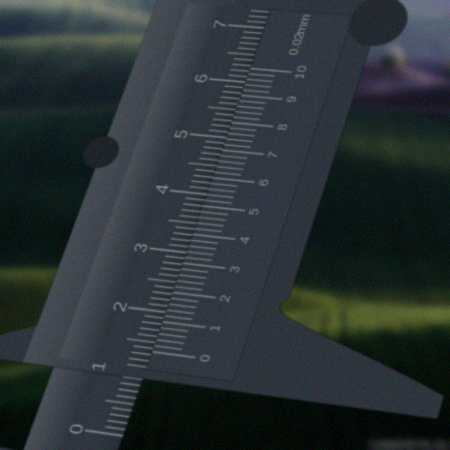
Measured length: 13.5 mm
